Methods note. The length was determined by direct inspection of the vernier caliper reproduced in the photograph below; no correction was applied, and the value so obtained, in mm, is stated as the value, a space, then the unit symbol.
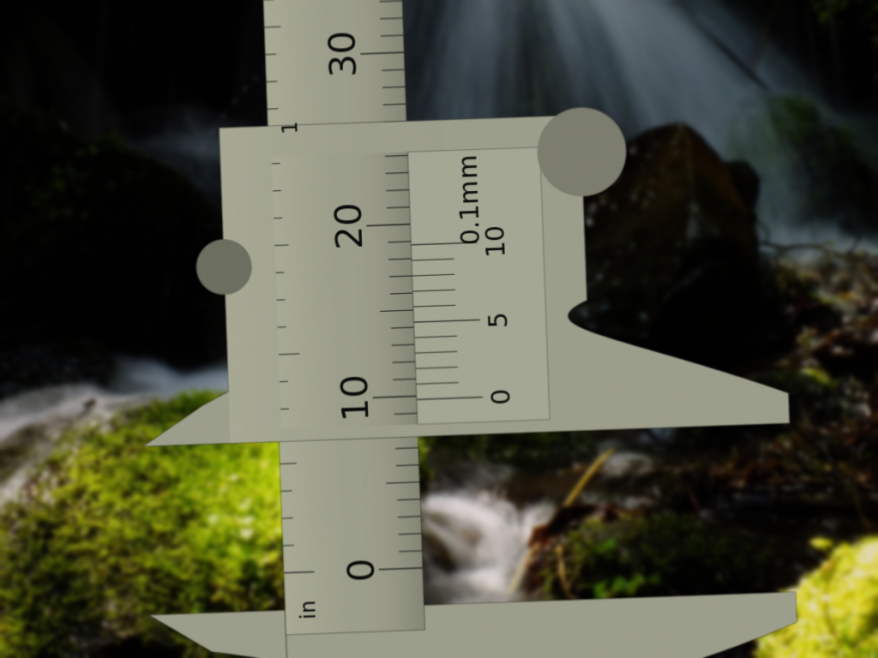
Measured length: 9.8 mm
